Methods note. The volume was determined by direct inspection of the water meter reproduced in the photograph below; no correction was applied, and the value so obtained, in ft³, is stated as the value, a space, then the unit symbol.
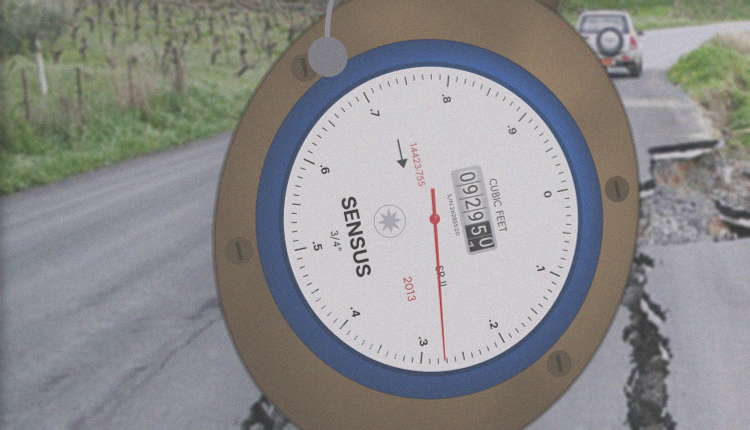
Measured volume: 92950.27 ft³
